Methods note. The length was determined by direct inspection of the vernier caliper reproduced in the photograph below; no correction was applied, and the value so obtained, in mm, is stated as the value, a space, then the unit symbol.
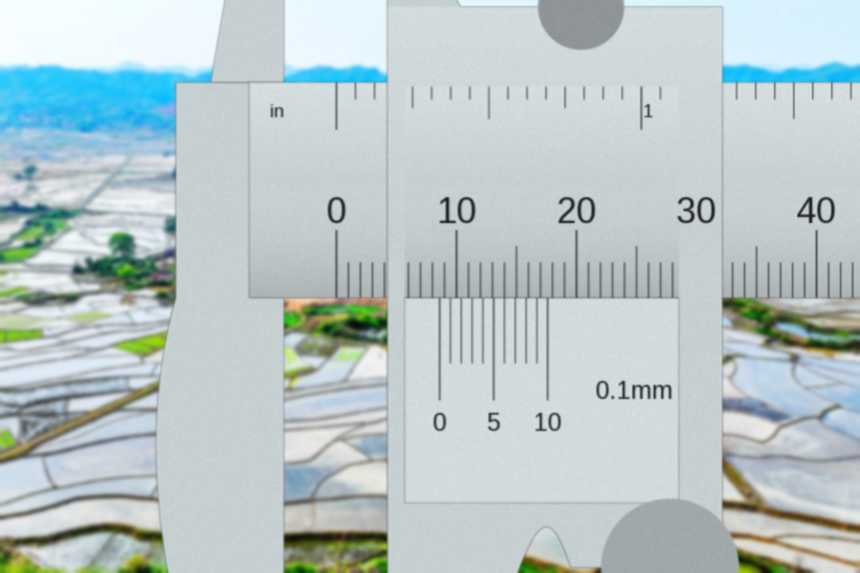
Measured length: 8.6 mm
